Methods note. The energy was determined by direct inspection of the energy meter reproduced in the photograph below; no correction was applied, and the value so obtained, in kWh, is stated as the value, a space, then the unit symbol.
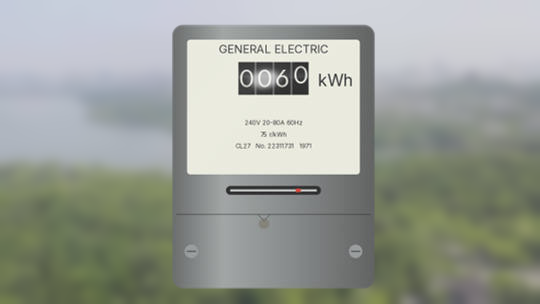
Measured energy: 60 kWh
